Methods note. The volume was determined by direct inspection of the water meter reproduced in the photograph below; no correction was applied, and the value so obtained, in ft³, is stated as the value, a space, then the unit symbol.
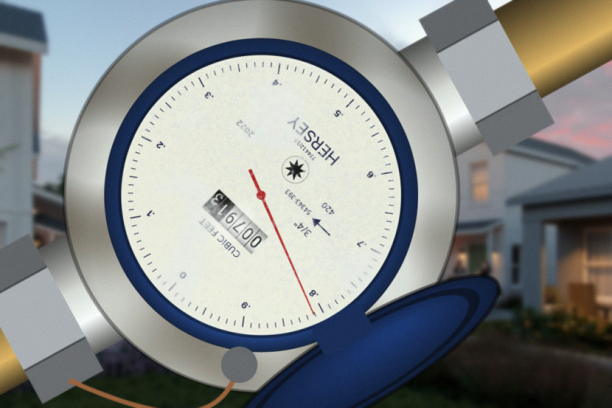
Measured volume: 7912.81 ft³
